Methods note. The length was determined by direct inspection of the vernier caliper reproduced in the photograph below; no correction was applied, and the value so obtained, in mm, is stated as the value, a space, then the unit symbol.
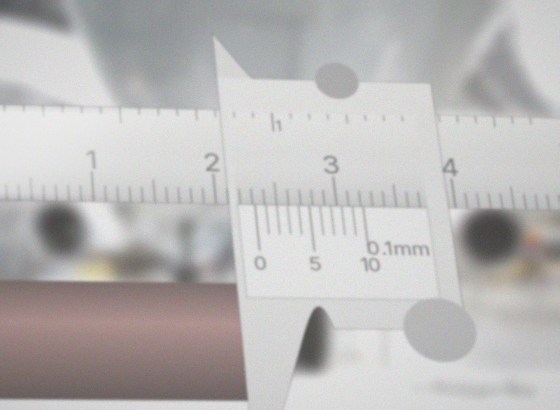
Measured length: 23.2 mm
